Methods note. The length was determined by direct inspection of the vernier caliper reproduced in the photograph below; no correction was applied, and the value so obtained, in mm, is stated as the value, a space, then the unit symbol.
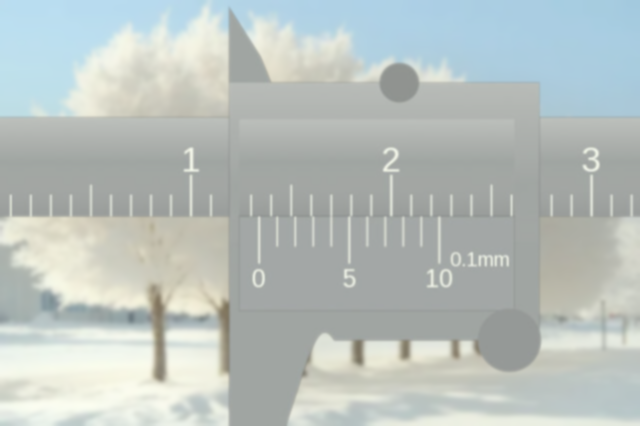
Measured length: 13.4 mm
